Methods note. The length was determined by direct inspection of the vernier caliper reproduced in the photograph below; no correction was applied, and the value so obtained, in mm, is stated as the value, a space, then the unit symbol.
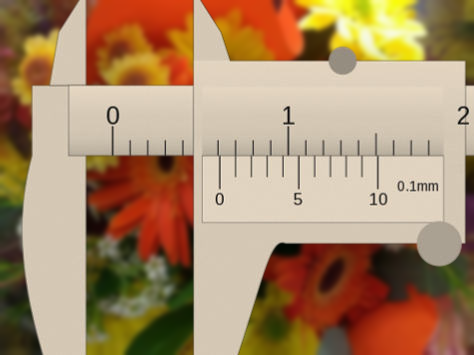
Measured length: 6.1 mm
